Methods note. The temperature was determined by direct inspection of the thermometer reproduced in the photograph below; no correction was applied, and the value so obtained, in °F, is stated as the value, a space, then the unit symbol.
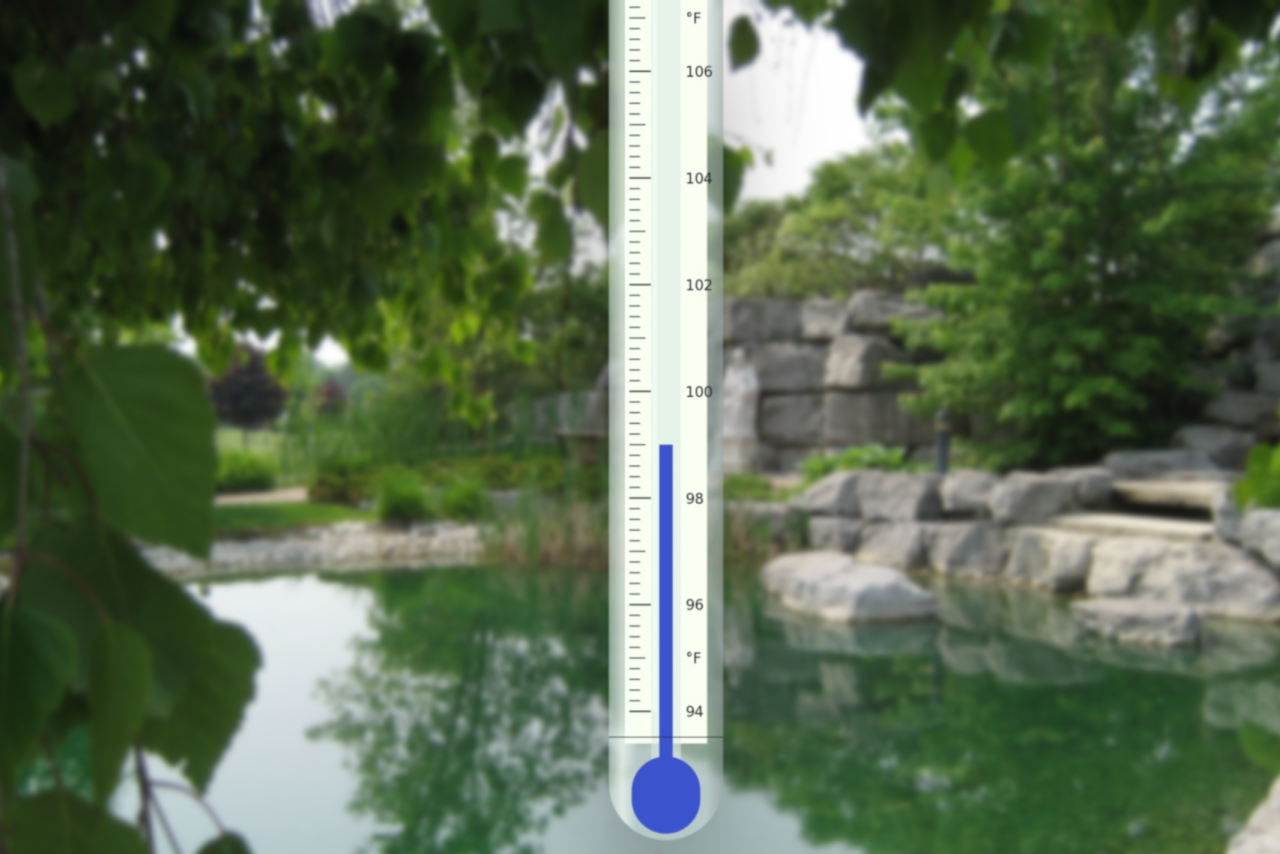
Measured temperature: 99 °F
